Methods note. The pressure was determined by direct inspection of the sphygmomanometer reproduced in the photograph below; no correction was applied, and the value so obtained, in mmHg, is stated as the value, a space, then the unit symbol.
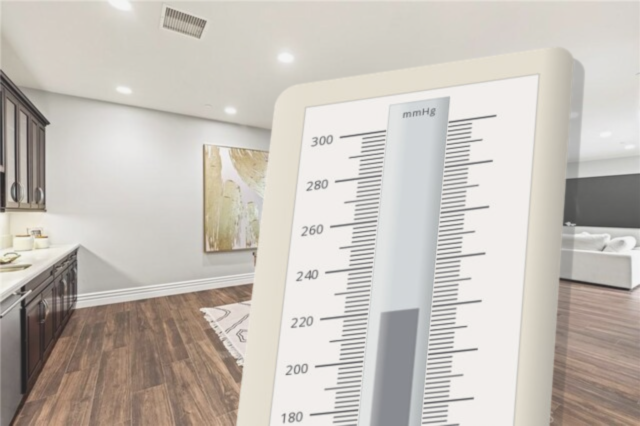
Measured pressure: 220 mmHg
